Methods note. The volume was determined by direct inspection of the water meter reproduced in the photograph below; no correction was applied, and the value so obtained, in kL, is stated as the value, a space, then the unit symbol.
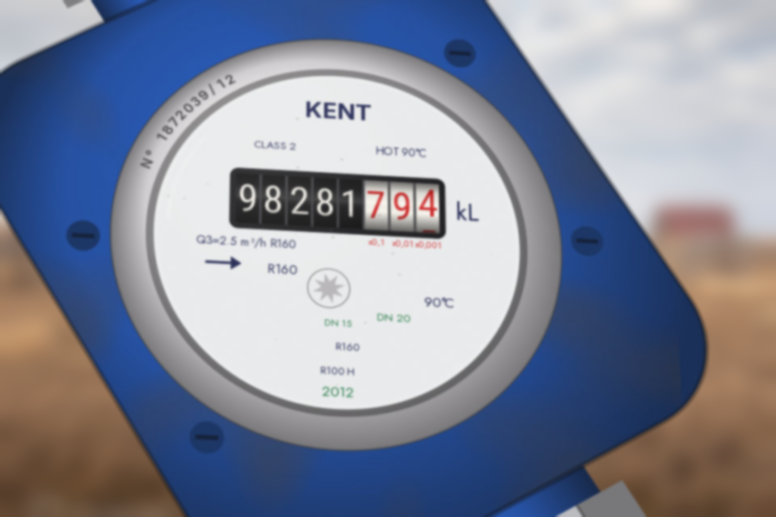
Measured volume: 98281.794 kL
